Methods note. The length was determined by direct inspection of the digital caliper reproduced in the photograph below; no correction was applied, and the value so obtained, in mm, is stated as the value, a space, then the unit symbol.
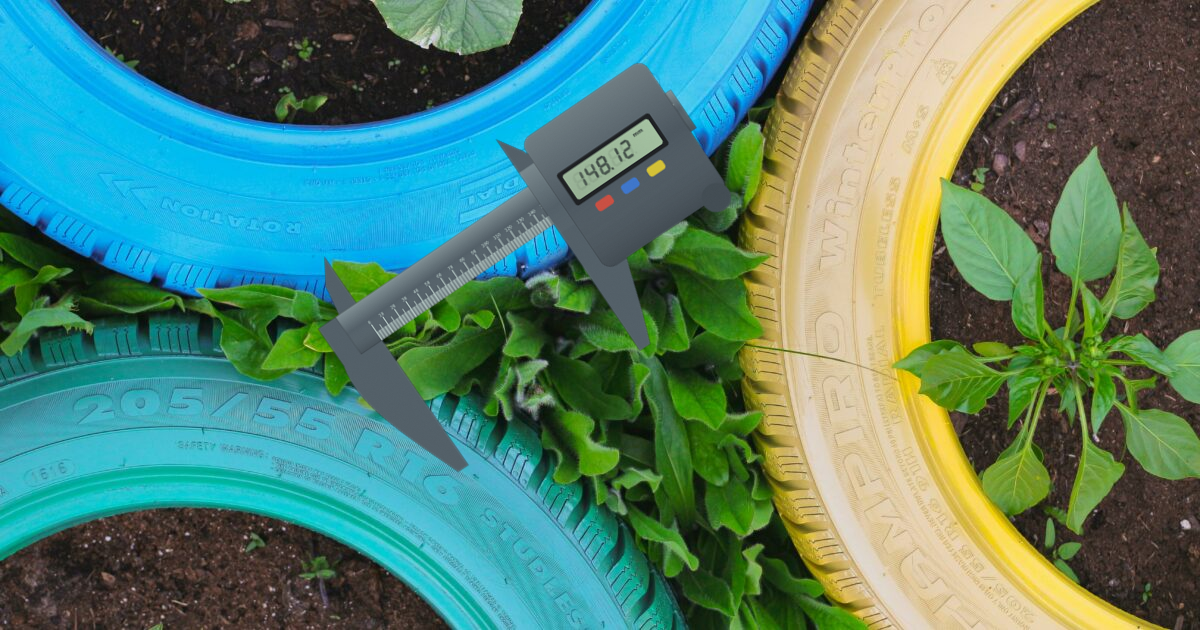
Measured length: 148.12 mm
